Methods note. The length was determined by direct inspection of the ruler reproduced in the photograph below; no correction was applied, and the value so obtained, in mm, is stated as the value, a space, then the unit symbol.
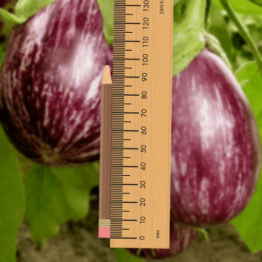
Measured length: 100 mm
